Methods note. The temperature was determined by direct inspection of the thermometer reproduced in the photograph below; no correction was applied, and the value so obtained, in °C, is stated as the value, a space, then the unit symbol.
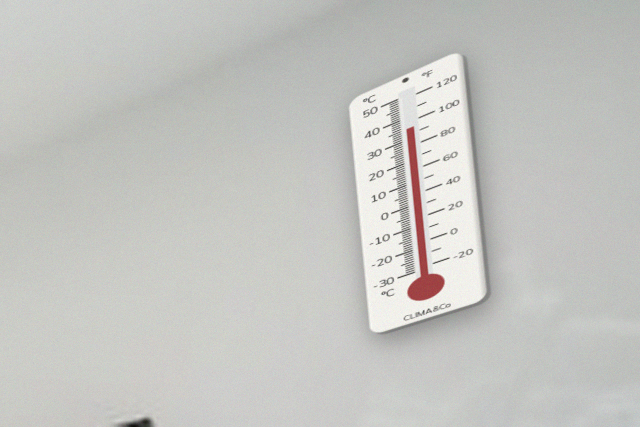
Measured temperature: 35 °C
